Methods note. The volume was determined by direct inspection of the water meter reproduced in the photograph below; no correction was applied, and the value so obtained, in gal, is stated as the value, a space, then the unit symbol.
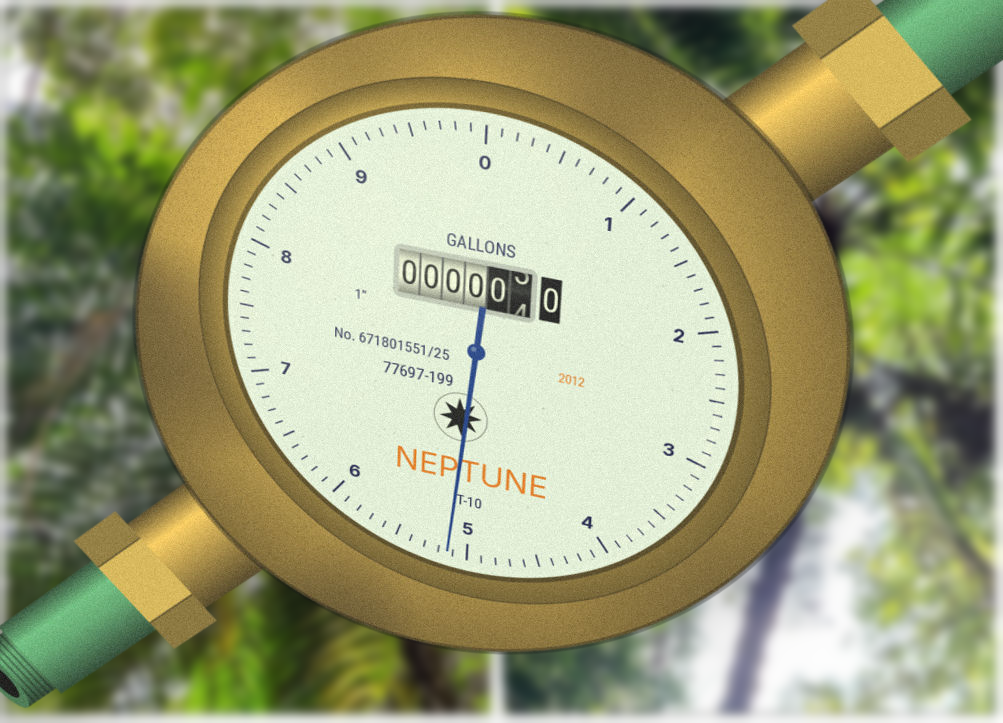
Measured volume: 35.1 gal
